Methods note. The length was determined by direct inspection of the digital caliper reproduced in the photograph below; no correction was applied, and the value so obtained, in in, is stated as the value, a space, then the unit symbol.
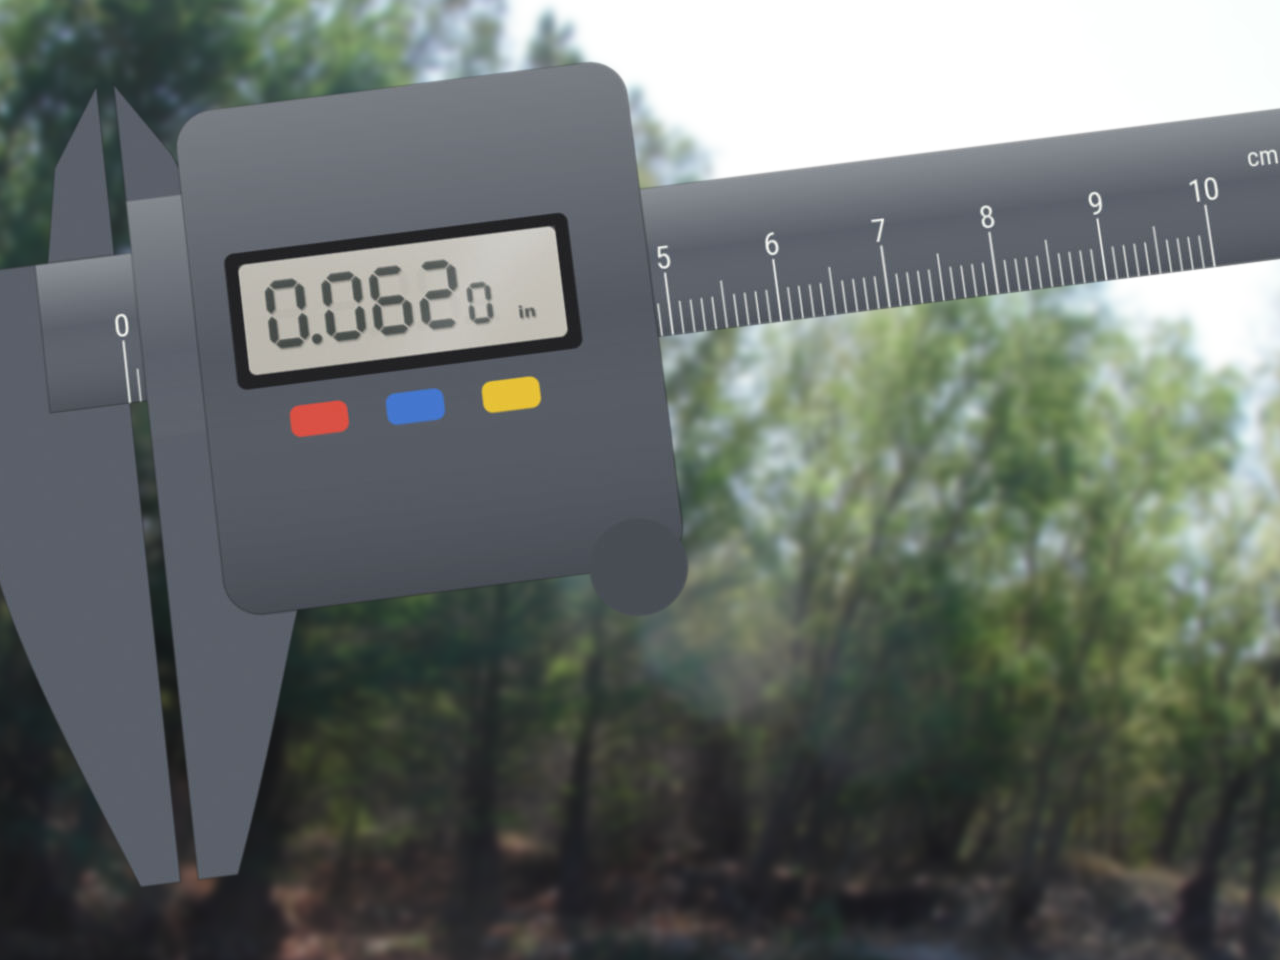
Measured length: 0.0620 in
